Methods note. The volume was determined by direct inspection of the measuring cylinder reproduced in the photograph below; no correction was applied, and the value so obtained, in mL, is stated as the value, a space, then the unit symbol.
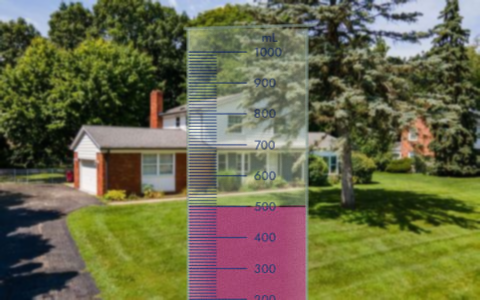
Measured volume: 500 mL
